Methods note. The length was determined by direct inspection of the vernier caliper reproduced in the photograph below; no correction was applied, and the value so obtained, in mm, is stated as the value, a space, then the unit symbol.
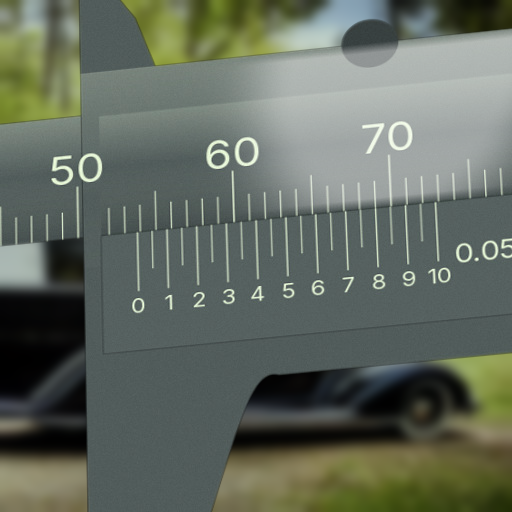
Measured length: 53.8 mm
